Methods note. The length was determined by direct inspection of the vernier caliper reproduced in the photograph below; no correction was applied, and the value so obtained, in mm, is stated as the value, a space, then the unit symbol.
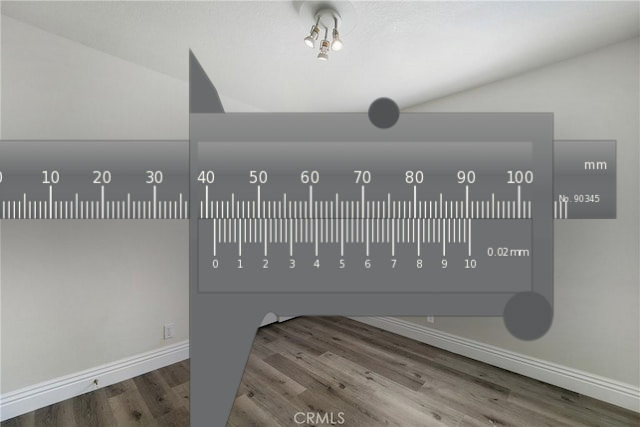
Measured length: 41.5 mm
